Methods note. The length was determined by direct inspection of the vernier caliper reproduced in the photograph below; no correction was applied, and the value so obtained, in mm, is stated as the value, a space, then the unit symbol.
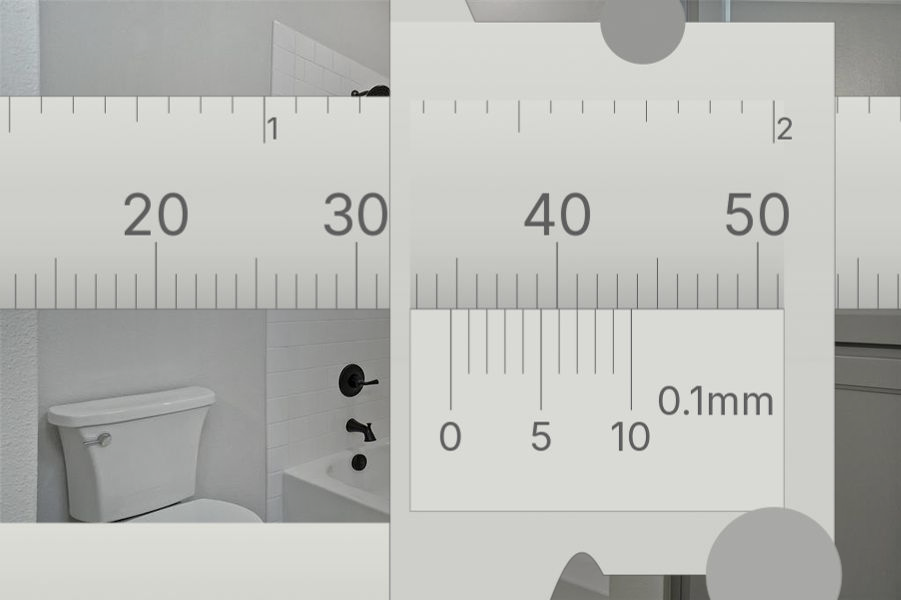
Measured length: 34.7 mm
